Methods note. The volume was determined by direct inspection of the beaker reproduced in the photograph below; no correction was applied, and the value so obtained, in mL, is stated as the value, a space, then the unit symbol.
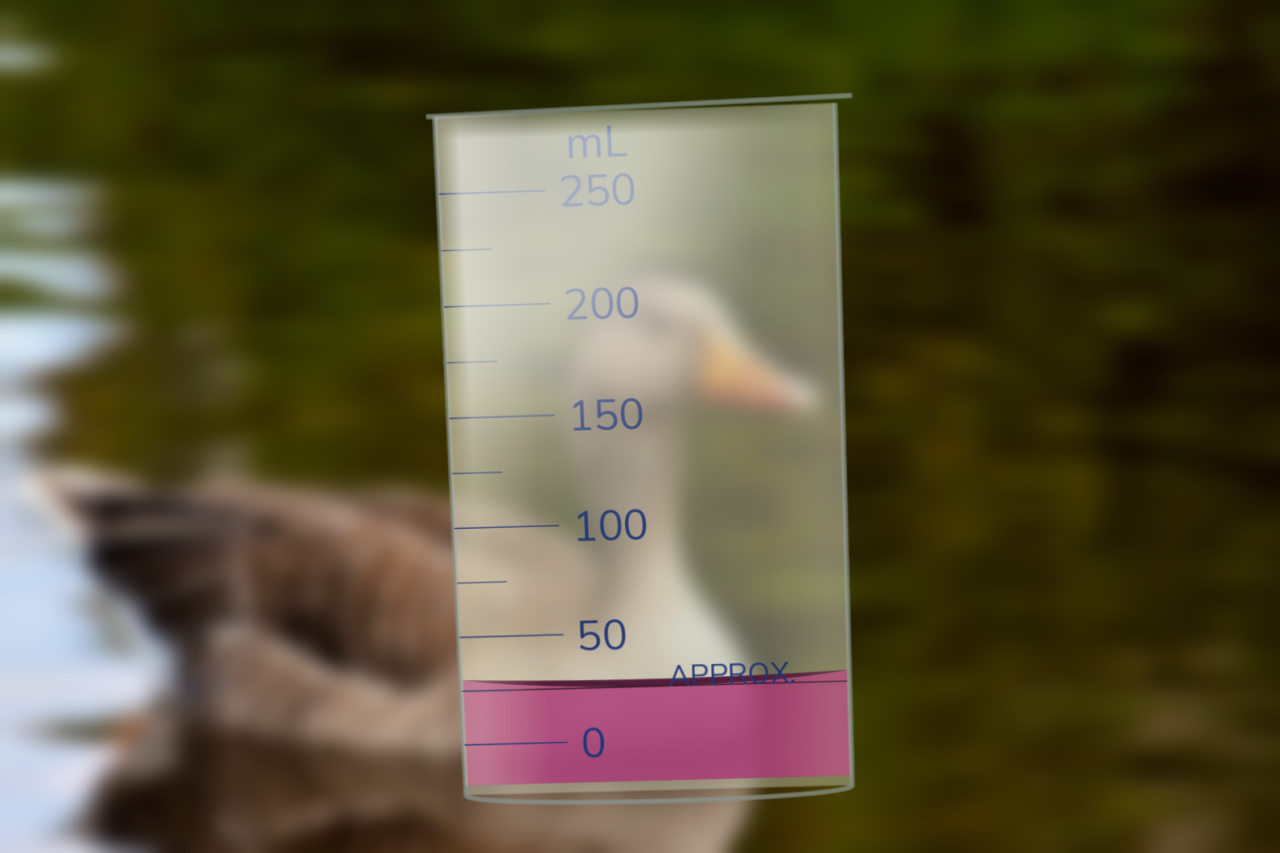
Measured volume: 25 mL
